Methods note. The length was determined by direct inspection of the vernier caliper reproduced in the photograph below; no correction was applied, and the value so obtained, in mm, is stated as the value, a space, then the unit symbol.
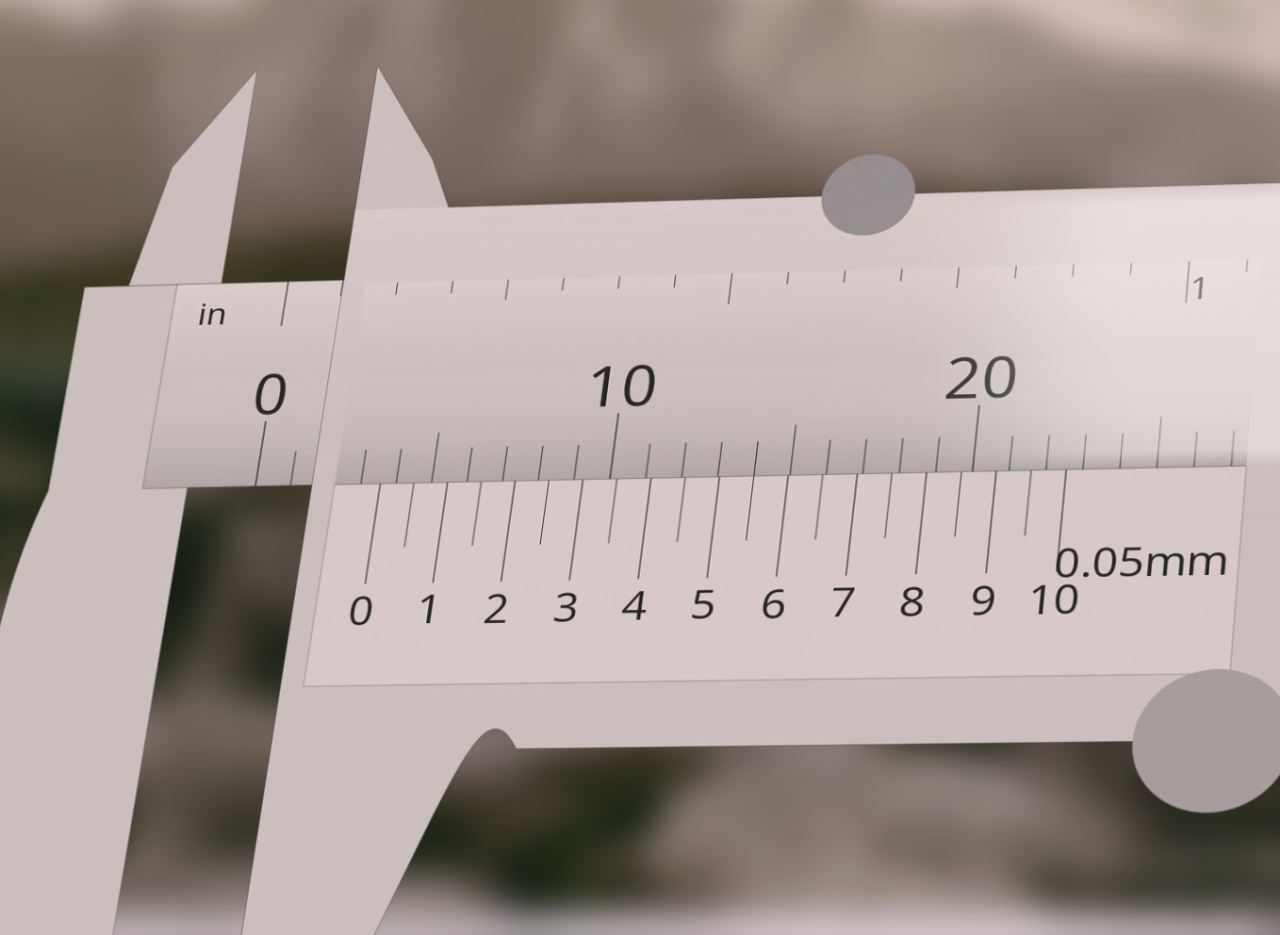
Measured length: 3.55 mm
